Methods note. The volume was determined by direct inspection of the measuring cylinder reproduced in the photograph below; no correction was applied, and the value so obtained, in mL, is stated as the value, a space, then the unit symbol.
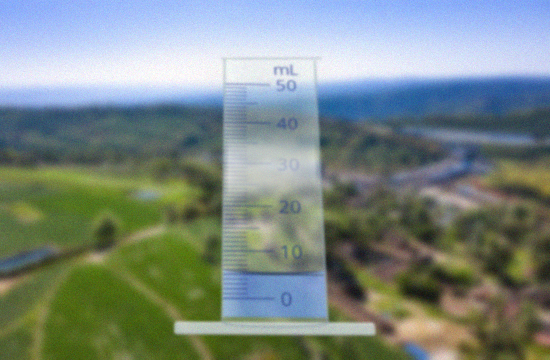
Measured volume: 5 mL
